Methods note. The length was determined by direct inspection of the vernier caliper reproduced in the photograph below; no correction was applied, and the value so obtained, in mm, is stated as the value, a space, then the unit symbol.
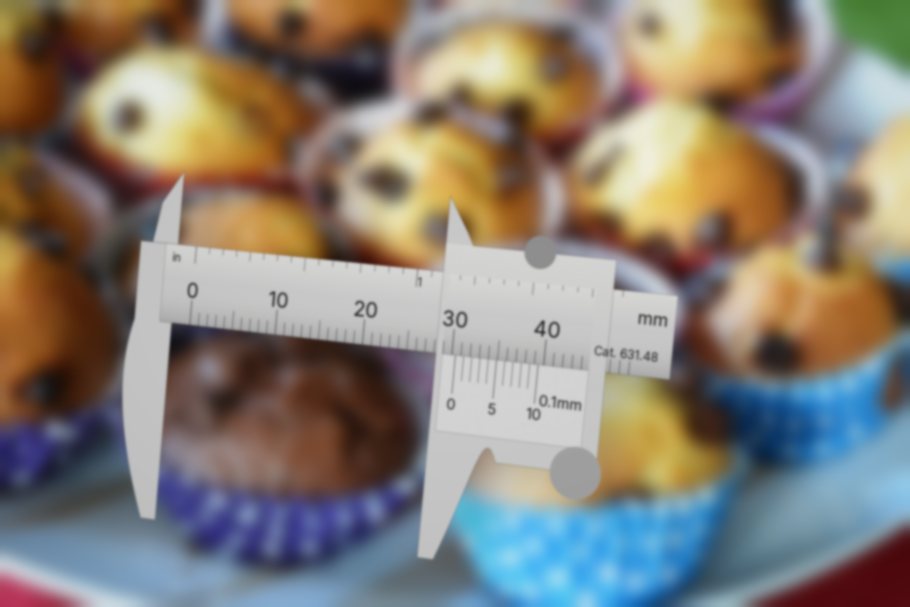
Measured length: 30.4 mm
